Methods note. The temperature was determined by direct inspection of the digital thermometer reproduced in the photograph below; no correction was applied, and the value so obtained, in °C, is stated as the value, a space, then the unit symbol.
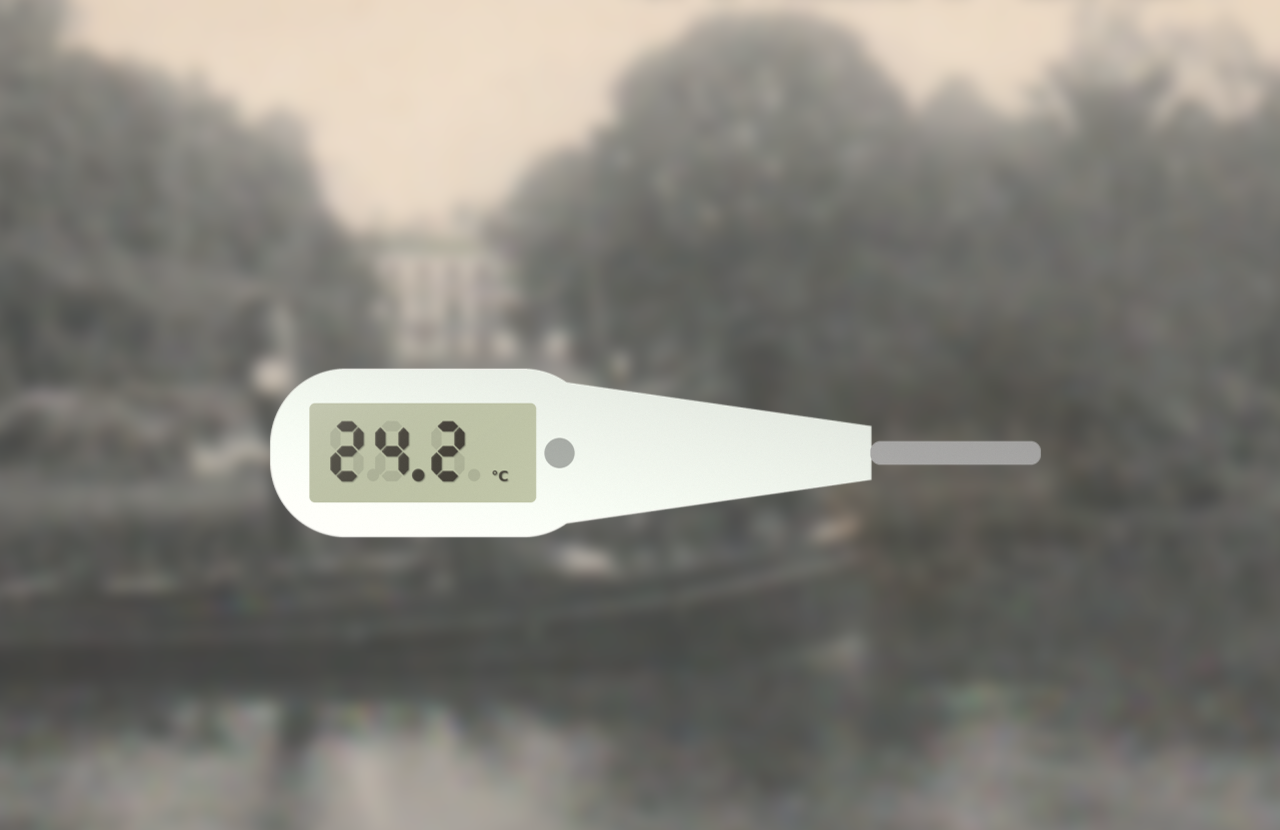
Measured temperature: 24.2 °C
